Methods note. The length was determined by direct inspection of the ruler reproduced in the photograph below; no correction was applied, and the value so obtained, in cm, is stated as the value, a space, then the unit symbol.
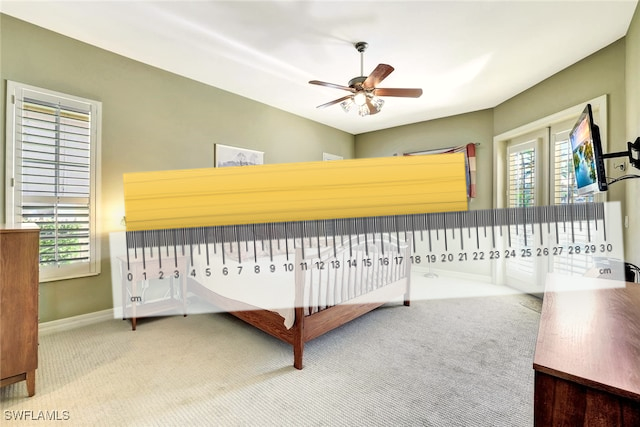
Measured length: 21.5 cm
